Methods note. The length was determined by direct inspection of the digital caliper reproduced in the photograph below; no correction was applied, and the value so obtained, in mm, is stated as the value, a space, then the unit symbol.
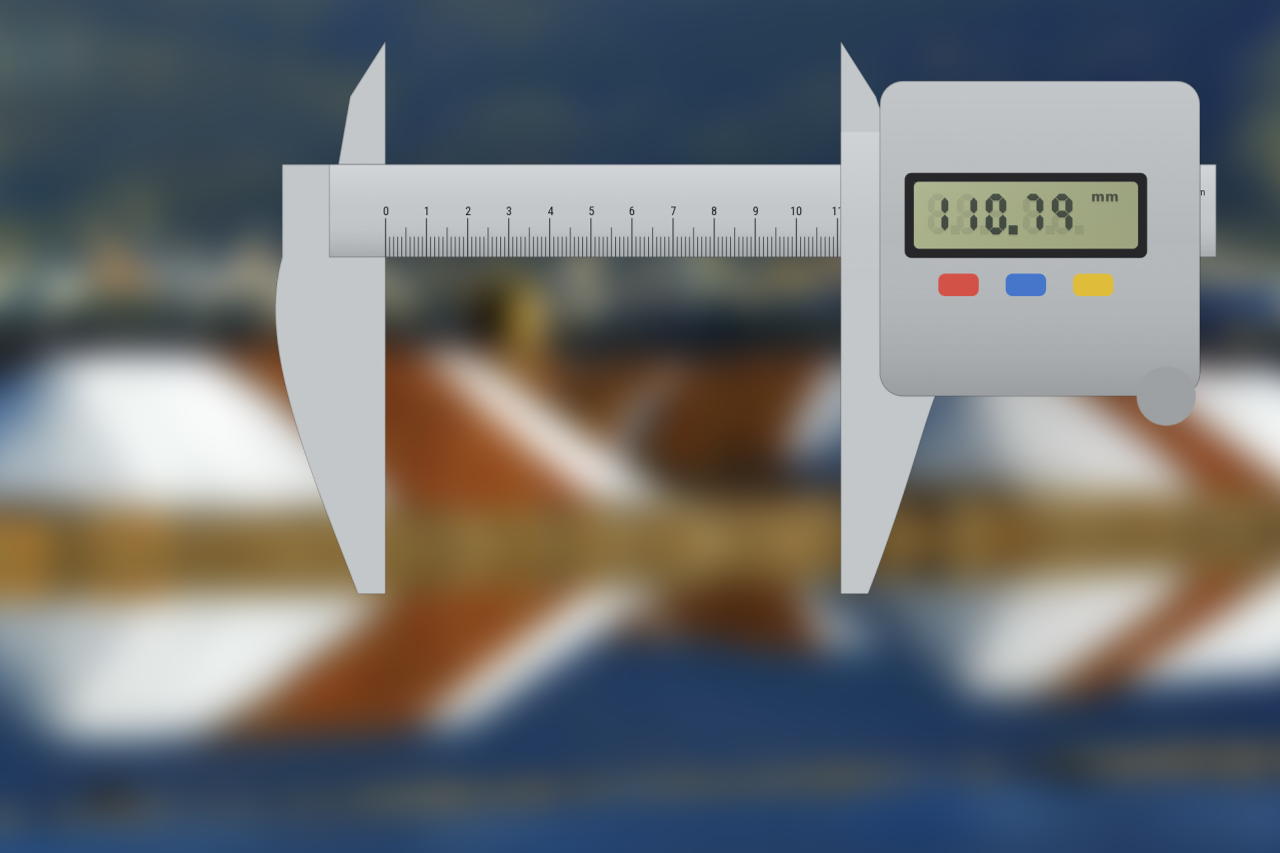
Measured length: 110.79 mm
